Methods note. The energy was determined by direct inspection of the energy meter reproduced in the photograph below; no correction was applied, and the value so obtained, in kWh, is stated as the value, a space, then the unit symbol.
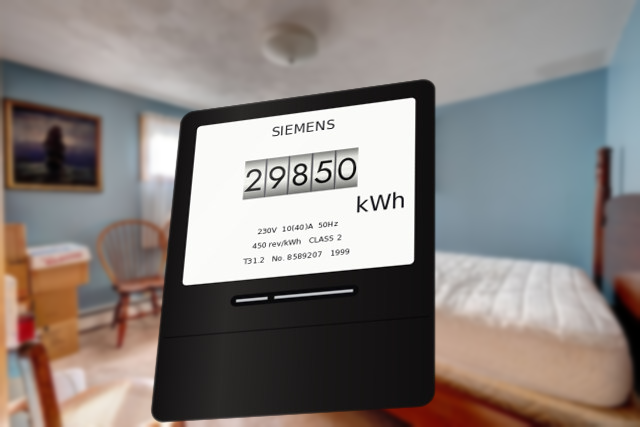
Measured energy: 29850 kWh
